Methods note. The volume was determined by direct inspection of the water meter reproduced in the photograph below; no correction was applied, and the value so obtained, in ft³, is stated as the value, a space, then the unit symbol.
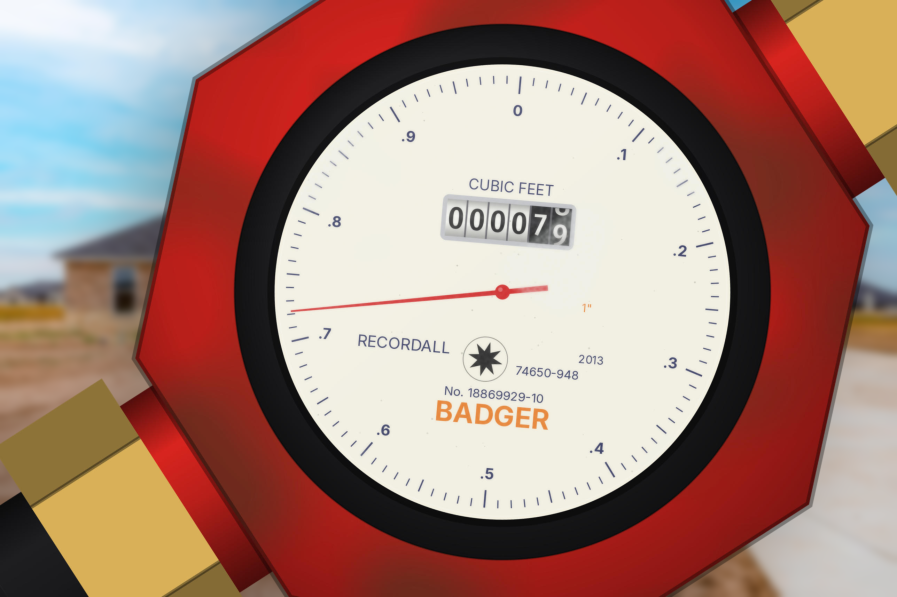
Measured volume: 78.72 ft³
